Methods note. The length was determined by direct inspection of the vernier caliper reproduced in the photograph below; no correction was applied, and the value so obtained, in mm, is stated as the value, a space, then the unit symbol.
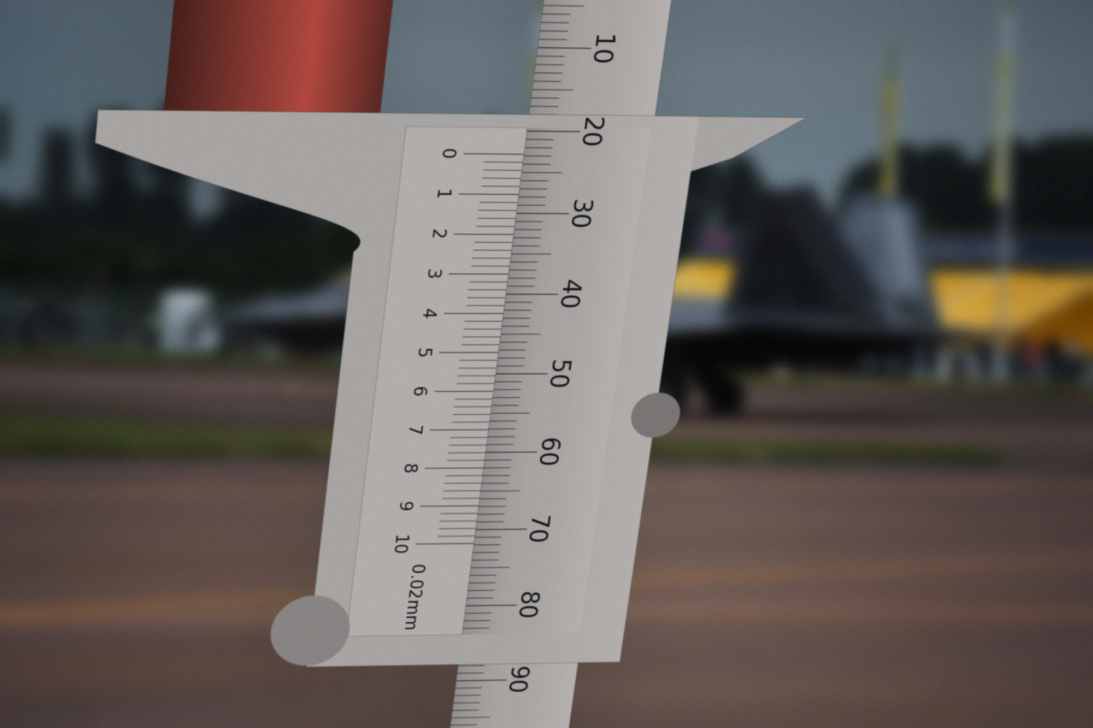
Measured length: 22.8 mm
